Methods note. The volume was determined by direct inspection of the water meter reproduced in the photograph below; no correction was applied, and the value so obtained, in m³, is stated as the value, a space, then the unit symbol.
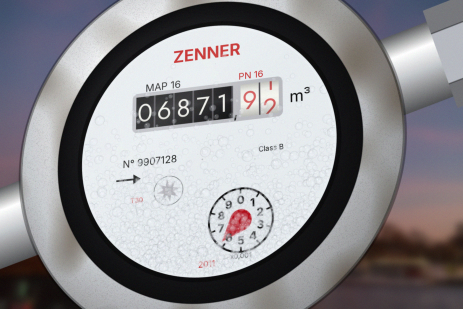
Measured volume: 6871.916 m³
